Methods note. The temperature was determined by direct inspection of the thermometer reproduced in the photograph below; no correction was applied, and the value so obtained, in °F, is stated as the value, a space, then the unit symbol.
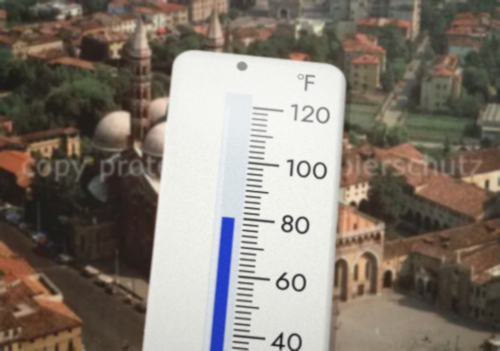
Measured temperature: 80 °F
